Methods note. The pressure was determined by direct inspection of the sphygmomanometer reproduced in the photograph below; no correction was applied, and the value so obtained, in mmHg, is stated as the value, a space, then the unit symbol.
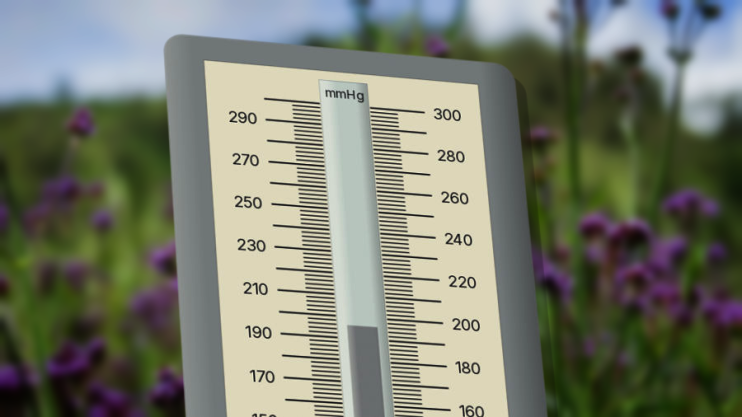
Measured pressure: 196 mmHg
